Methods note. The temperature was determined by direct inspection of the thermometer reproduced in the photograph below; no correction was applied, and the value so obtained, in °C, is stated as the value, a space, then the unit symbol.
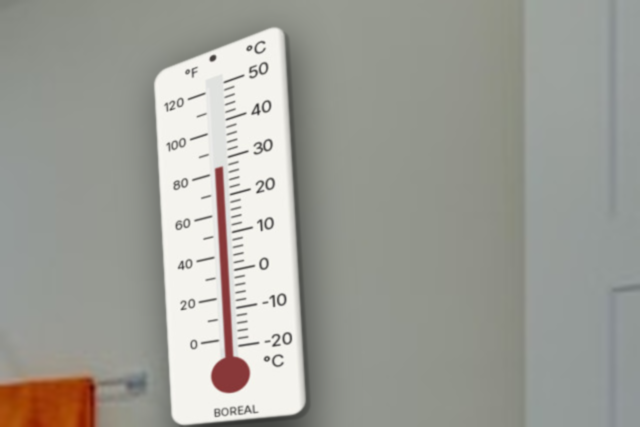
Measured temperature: 28 °C
